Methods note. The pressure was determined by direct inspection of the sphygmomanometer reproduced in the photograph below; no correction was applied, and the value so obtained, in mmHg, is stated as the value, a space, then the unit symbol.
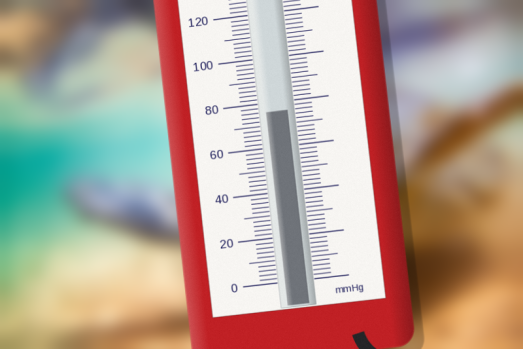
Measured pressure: 76 mmHg
